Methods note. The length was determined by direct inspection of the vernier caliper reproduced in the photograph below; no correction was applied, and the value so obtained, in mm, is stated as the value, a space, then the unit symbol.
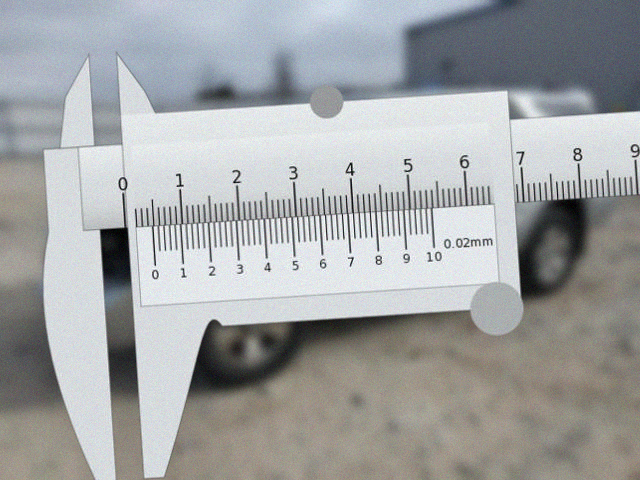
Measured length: 4.8 mm
